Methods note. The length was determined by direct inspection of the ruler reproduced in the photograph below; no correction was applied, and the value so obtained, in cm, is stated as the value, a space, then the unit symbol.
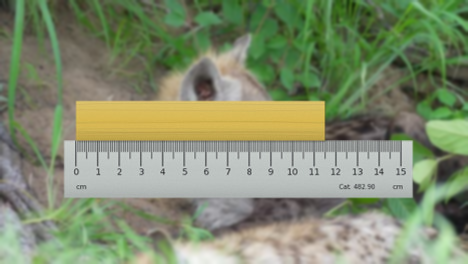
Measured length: 11.5 cm
